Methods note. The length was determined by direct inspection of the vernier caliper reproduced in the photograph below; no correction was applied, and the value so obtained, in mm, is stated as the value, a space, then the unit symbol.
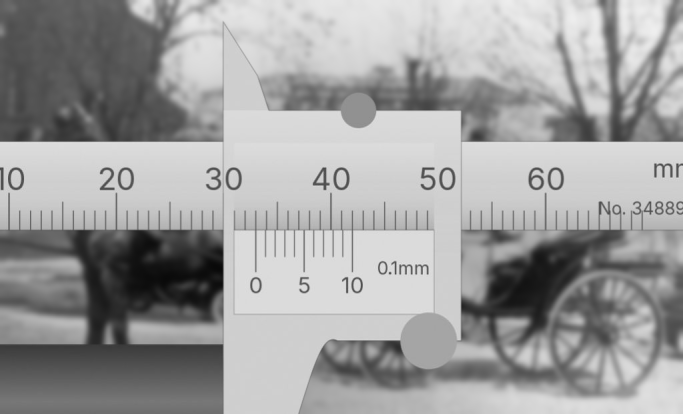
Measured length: 33.0 mm
